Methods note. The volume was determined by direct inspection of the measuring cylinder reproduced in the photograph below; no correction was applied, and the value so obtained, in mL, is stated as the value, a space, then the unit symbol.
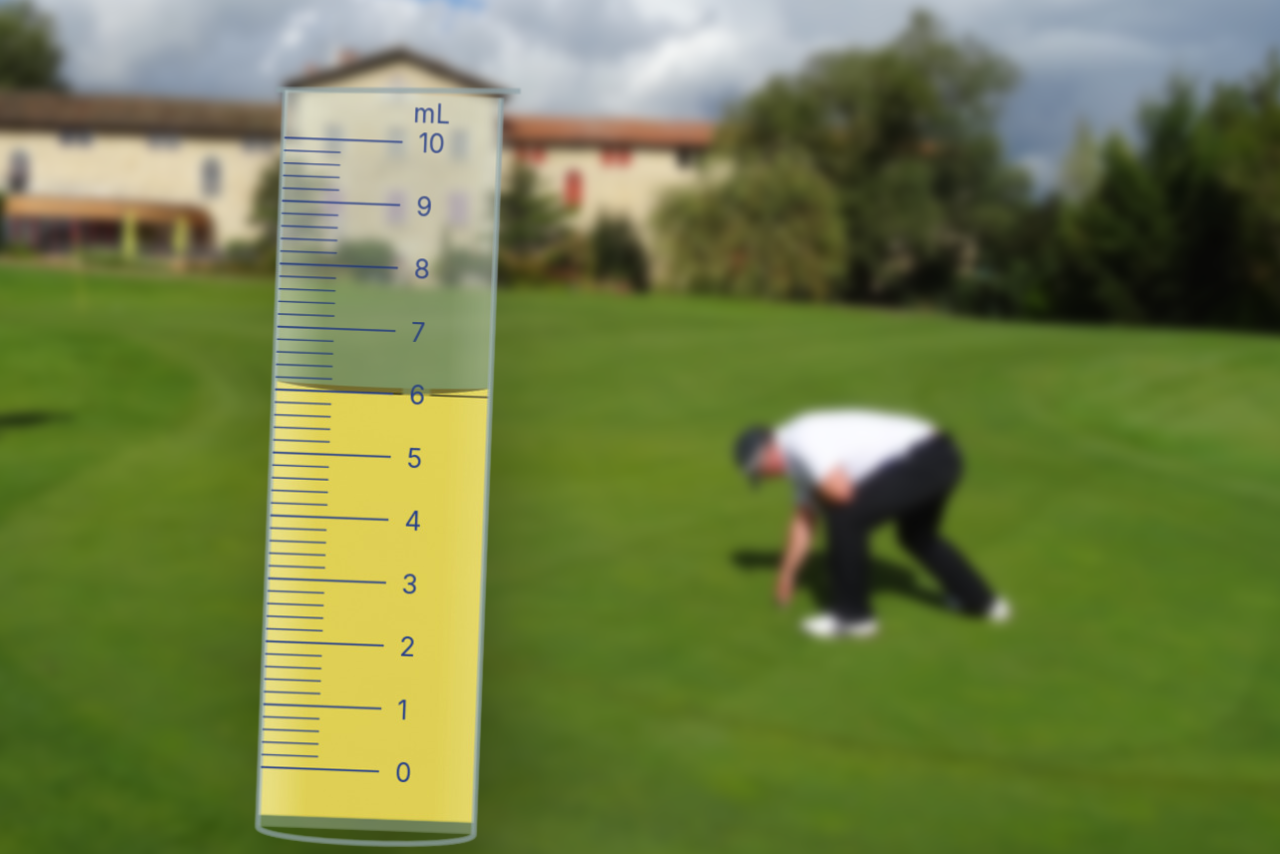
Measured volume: 6 mL
